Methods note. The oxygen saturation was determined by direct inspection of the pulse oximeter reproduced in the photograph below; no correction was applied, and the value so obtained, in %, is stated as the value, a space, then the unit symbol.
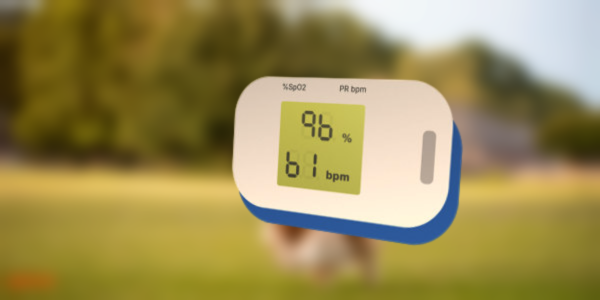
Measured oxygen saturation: 96 %
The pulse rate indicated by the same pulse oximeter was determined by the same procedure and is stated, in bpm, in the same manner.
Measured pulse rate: 61 bpm
